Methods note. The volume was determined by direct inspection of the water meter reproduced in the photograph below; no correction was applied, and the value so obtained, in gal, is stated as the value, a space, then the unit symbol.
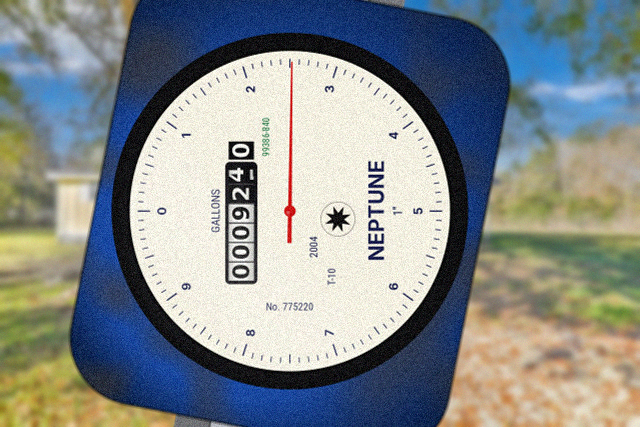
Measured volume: 9242.5 gal
